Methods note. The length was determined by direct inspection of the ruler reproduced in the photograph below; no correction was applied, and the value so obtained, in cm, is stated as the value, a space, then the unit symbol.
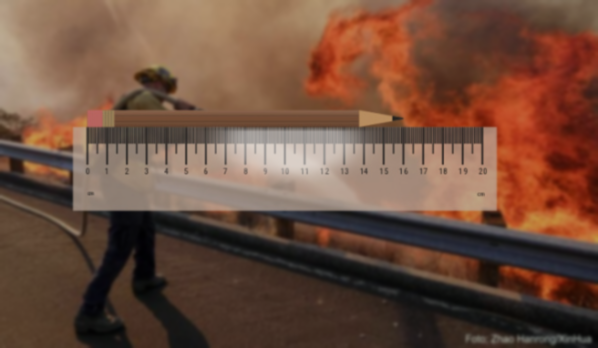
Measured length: 16 cm
